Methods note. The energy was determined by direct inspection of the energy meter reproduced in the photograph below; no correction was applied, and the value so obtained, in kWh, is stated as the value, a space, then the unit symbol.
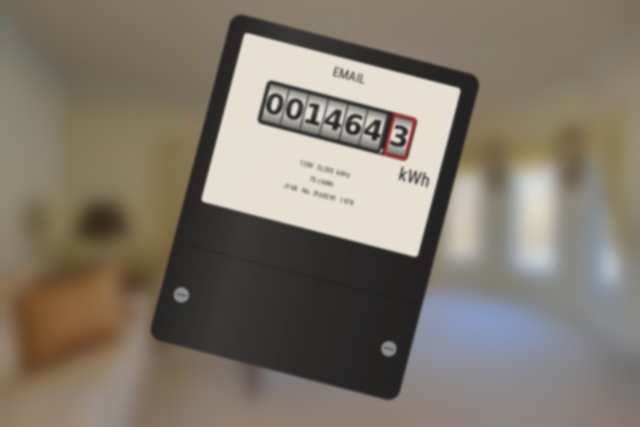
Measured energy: 1464.3 kWh
